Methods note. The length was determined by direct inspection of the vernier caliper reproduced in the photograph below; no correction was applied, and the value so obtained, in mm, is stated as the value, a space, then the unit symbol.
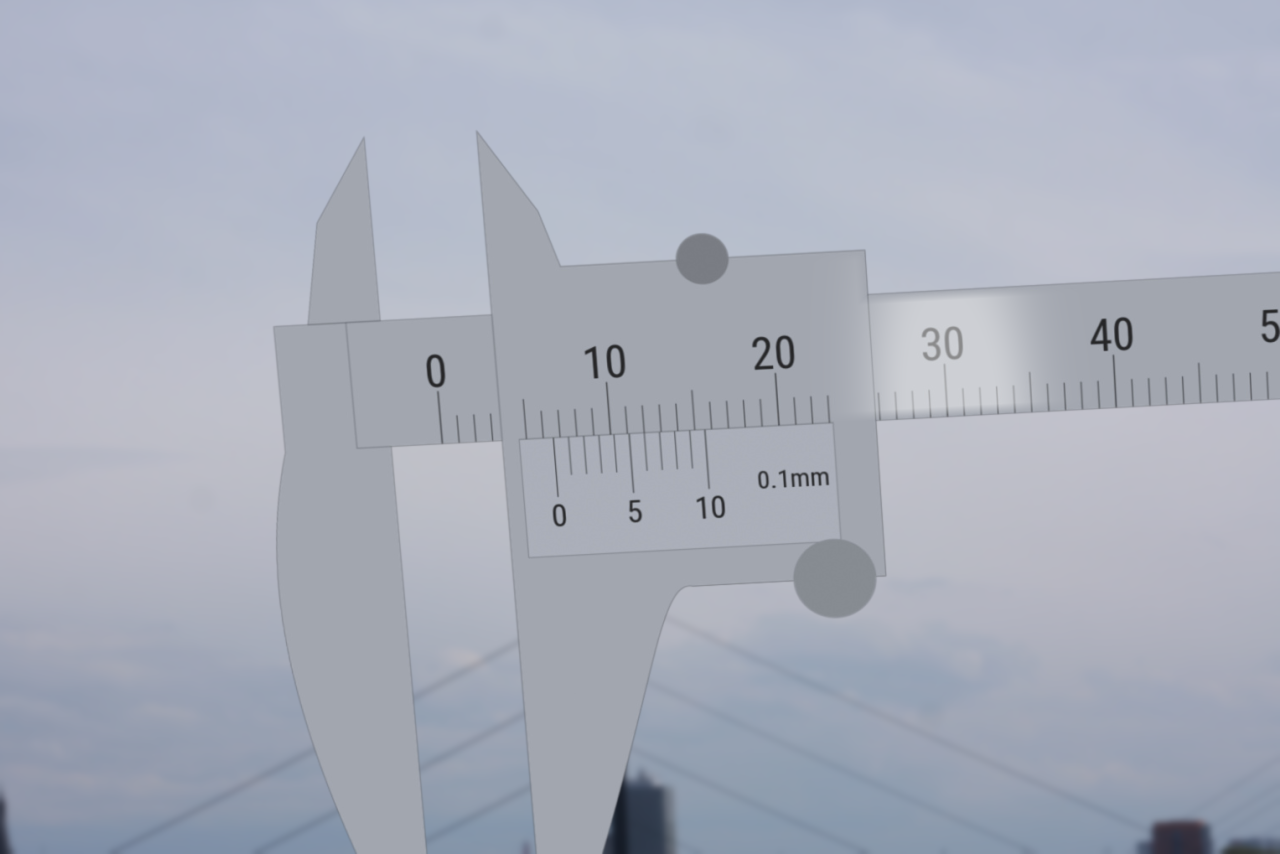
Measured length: 6.6 mm
